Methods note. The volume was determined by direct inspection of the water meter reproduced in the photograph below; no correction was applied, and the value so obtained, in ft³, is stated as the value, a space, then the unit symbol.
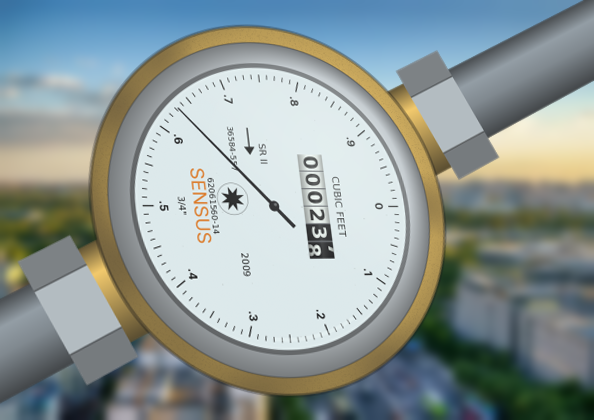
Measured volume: 237.63 ft³
